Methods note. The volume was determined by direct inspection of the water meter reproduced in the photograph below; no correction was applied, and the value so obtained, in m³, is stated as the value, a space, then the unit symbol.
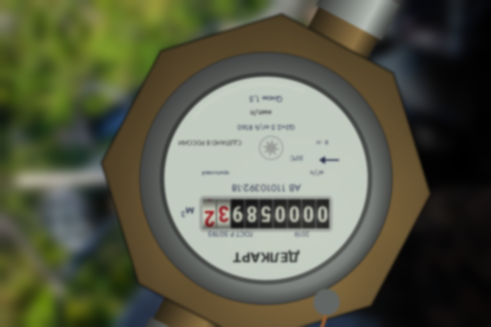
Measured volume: 589.32 m³
